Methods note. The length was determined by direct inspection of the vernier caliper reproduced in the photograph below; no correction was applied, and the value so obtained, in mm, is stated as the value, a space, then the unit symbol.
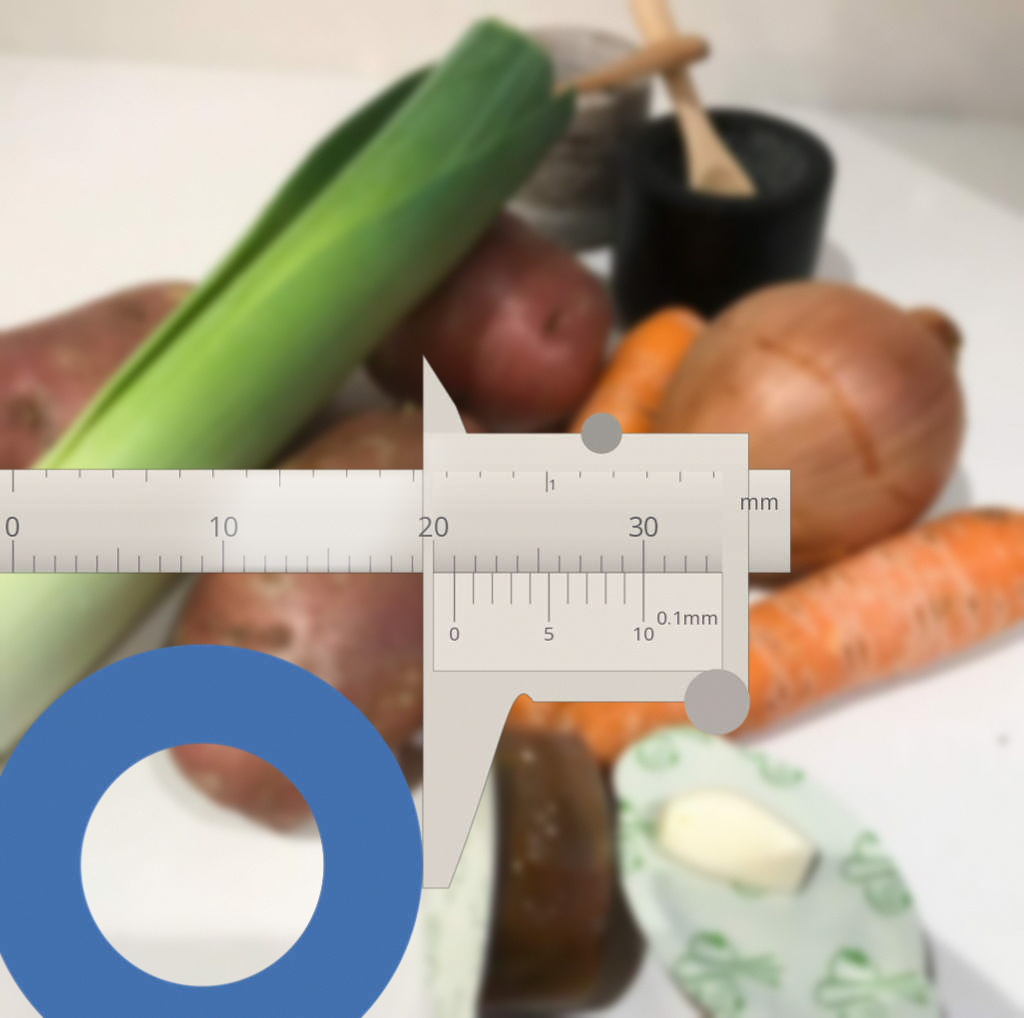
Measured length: 21.0 mm
